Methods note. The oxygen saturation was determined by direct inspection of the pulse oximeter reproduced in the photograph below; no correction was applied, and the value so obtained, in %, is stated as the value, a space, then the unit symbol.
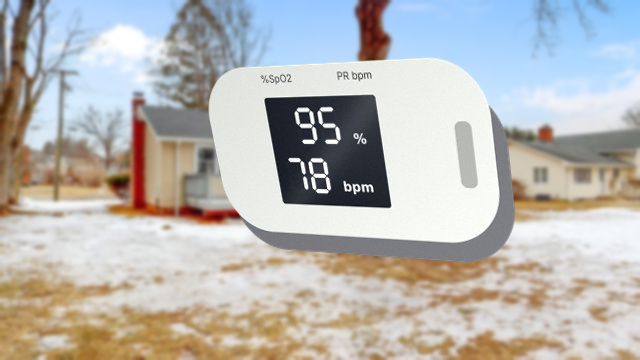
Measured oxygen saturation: 95 %
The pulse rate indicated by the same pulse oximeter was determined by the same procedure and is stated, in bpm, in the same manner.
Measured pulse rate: 78 bpm
